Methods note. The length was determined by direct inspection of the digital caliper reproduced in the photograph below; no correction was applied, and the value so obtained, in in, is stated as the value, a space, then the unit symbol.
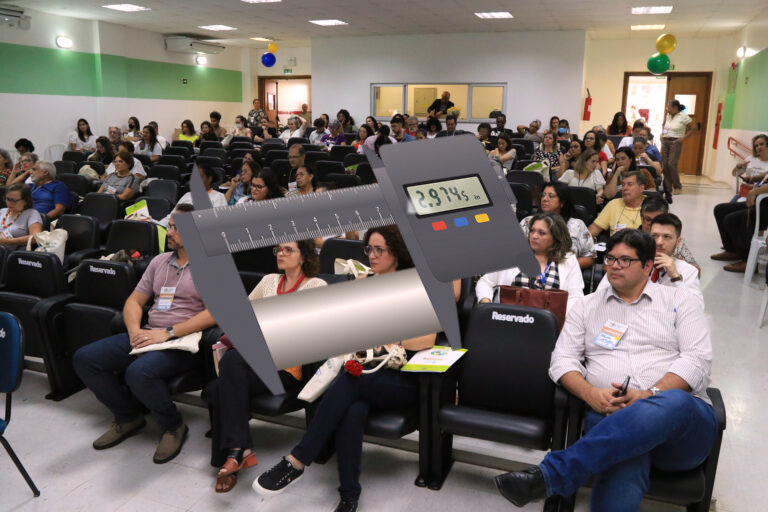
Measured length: 2.9745 in
